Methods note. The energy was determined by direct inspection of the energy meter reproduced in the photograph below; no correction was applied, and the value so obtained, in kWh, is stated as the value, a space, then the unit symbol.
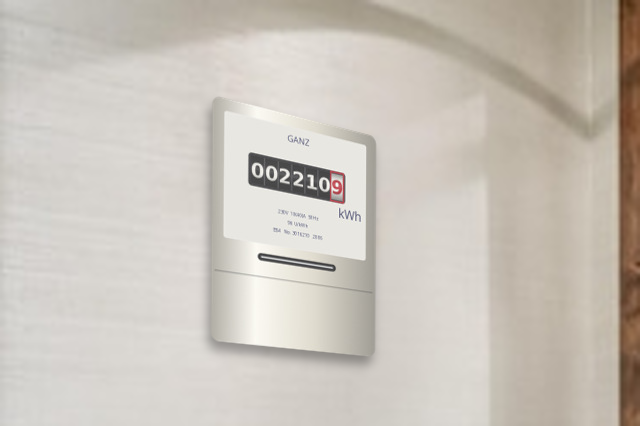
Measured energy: 2210.9 kWh
